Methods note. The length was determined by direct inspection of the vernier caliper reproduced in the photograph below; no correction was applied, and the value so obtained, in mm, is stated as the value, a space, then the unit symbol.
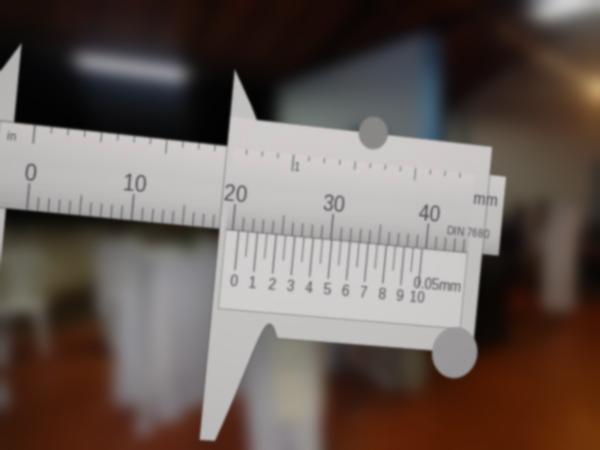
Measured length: 20.6 mm
